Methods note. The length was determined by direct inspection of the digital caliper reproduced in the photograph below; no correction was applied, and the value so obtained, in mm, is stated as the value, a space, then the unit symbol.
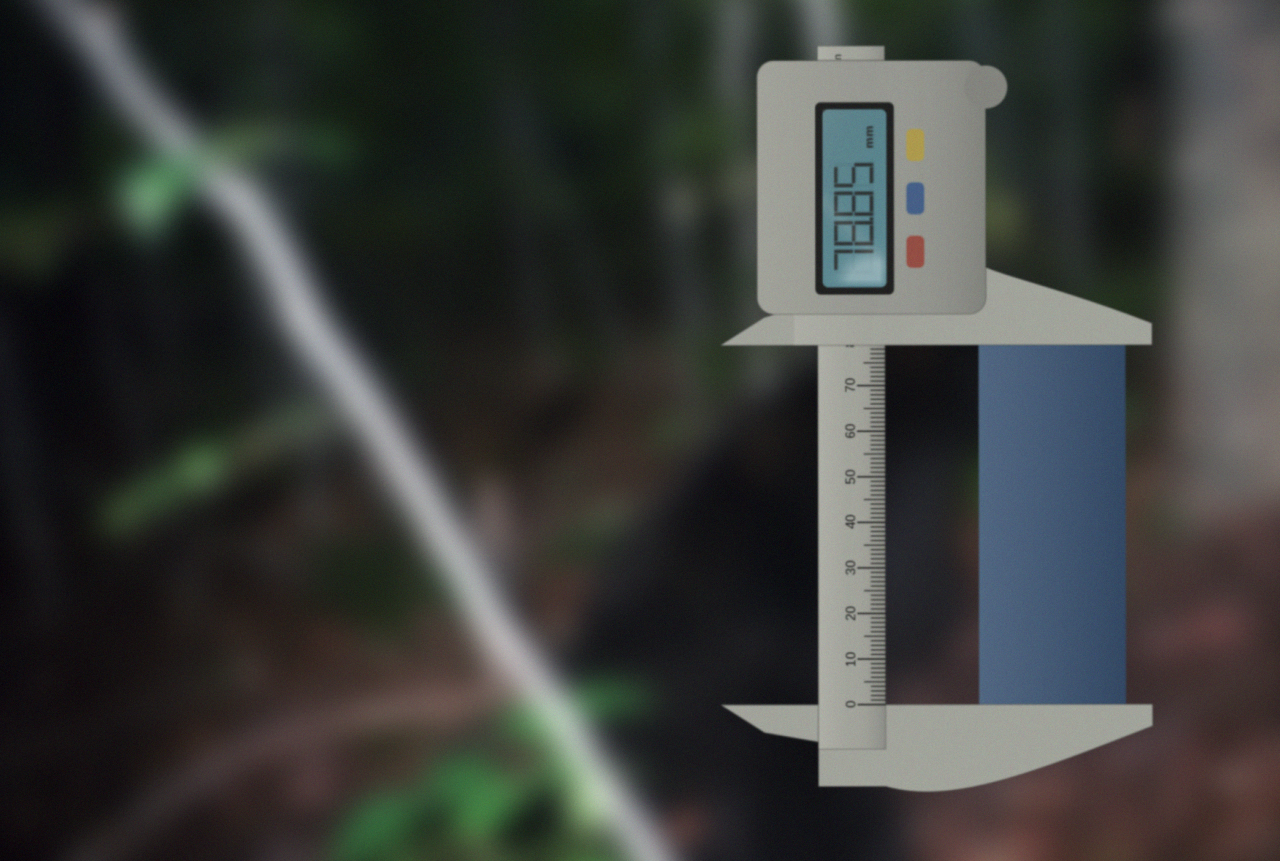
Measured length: 78.85 mm
